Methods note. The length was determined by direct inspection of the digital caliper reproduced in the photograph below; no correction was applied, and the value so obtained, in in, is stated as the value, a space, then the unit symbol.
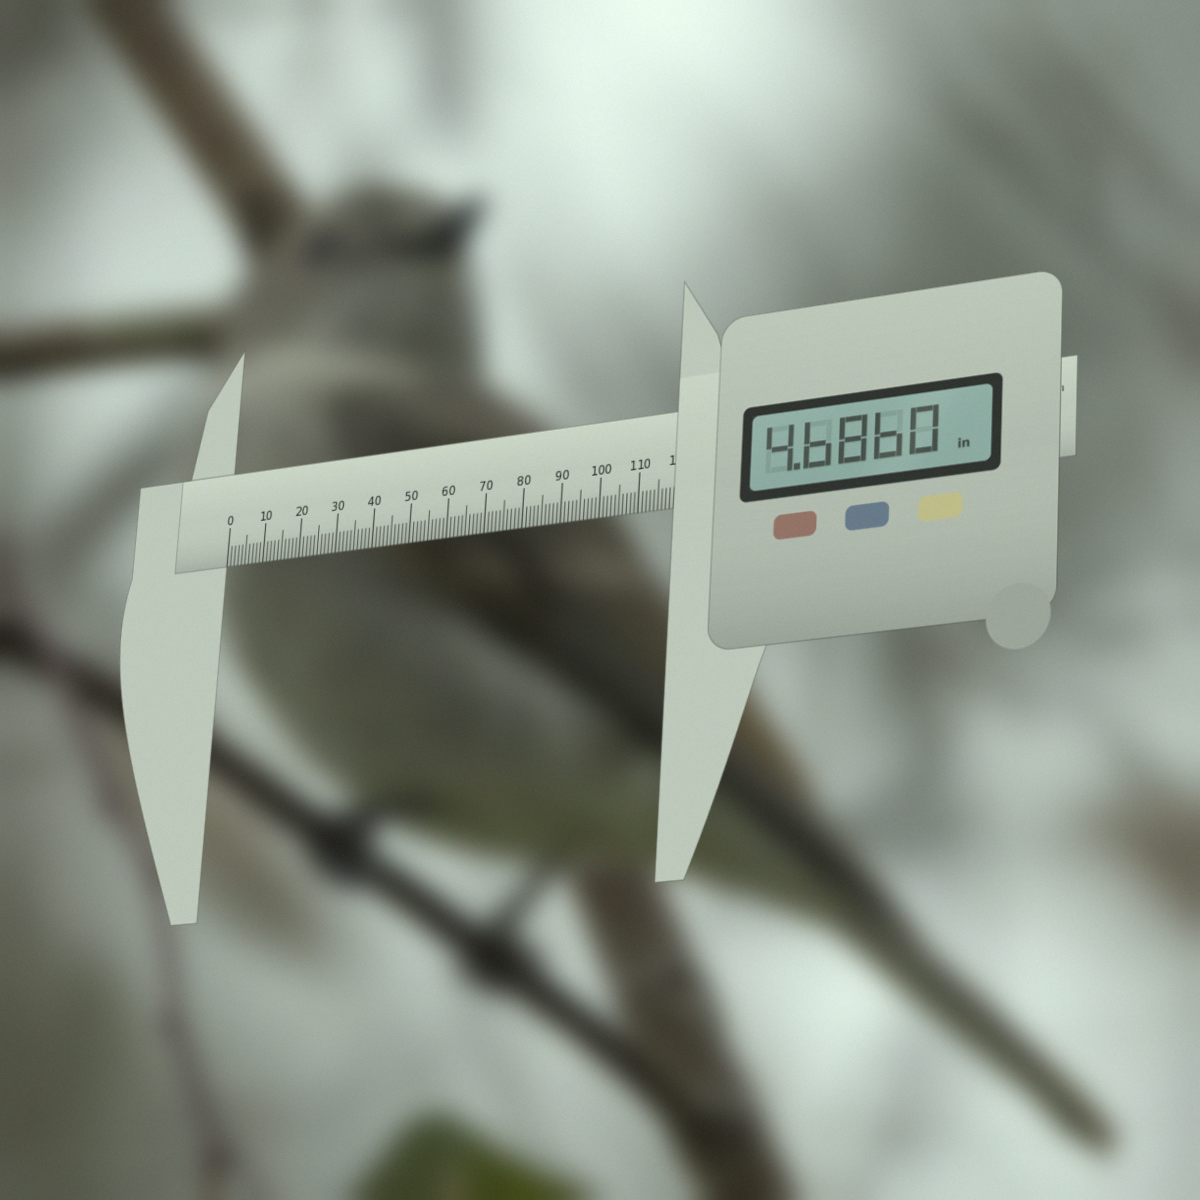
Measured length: 4.6860 in
